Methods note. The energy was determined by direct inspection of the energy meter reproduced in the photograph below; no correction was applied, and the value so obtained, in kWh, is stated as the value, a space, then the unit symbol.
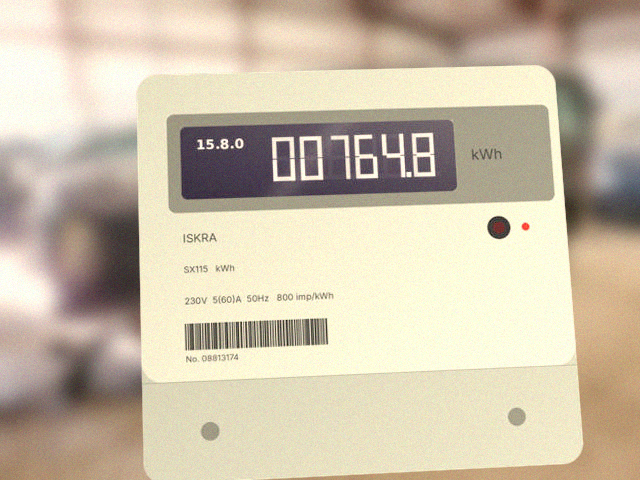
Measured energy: 764.8 kWh
